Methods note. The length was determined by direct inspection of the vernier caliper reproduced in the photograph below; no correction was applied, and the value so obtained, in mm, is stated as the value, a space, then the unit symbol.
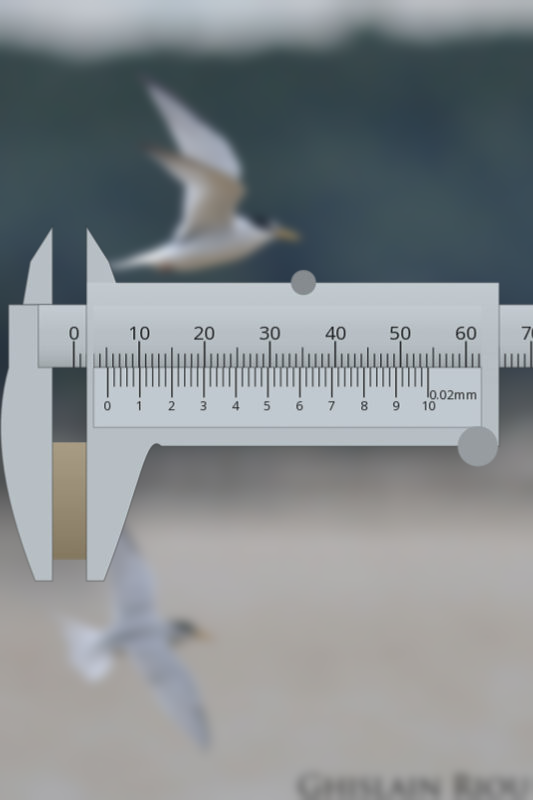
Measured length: 5.2 mm
